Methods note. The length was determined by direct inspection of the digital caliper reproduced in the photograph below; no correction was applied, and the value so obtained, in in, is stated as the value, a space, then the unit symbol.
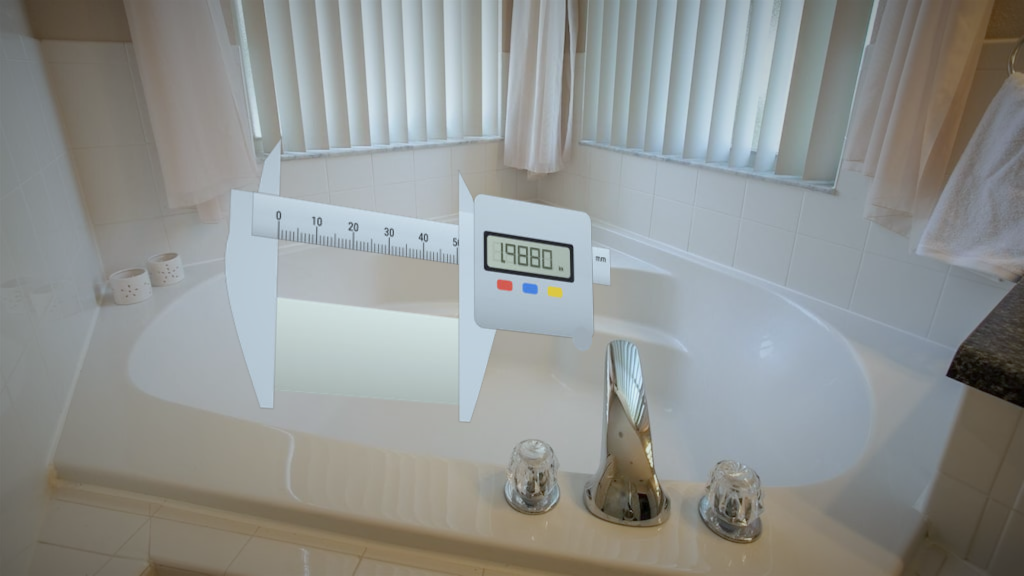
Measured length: 1.9880 in
